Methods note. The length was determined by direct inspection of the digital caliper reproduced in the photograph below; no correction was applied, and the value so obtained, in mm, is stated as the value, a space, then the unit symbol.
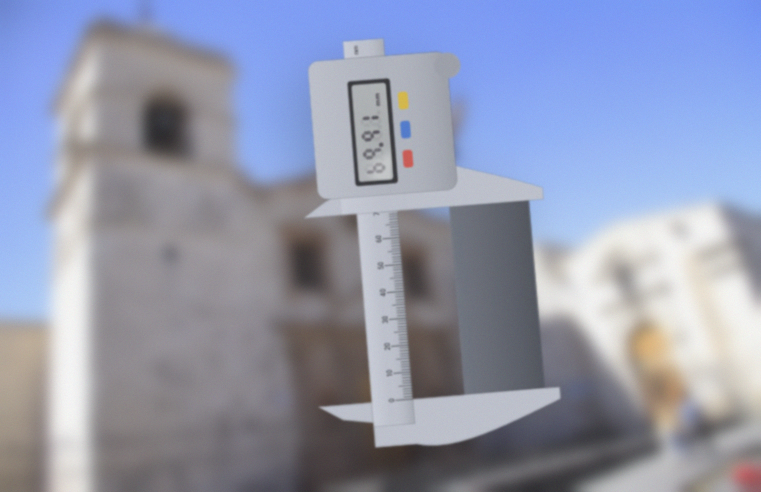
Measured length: 69.91 mm
